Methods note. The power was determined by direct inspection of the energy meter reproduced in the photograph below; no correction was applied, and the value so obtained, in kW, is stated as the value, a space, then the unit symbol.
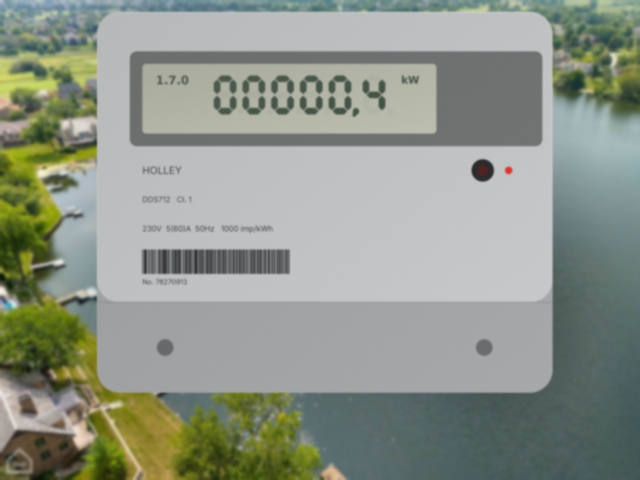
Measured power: 0.4 kW
